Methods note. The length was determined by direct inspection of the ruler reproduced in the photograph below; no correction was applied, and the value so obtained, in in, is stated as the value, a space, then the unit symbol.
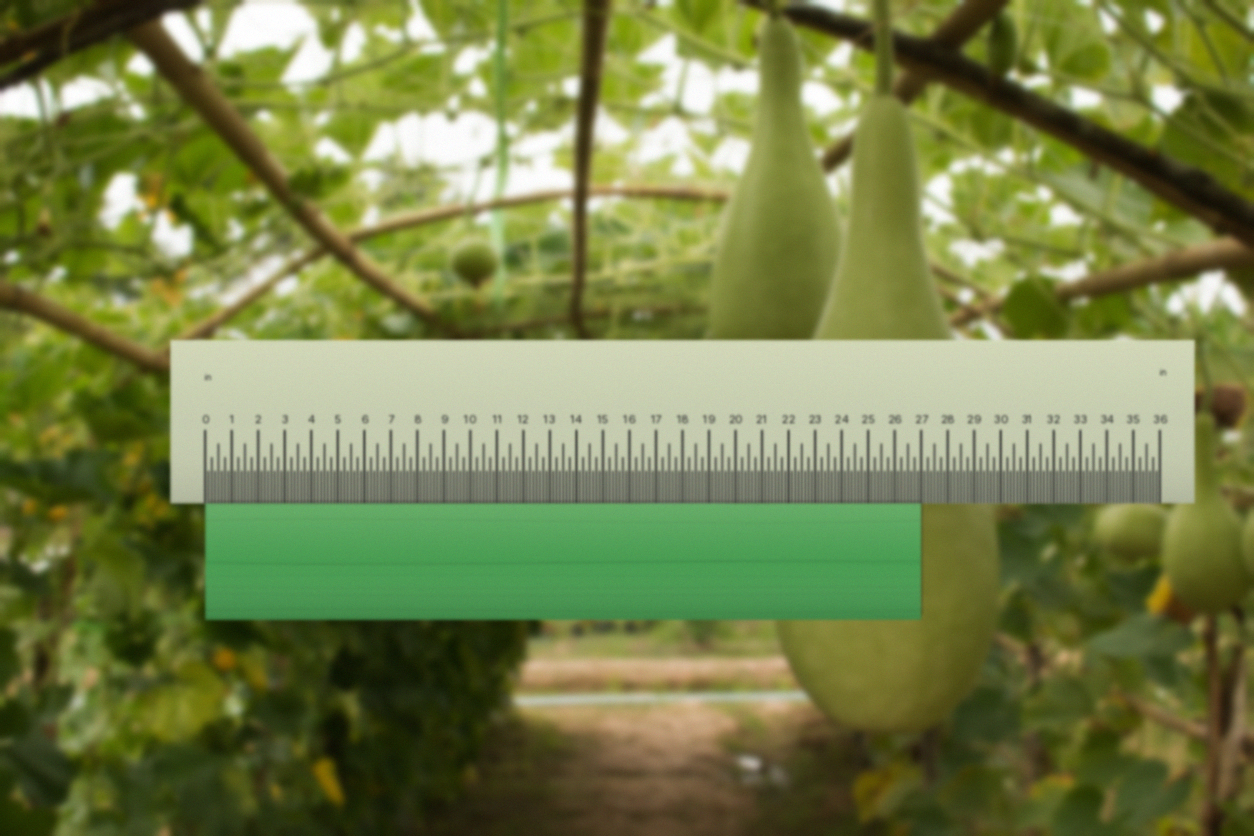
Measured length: 27 in
